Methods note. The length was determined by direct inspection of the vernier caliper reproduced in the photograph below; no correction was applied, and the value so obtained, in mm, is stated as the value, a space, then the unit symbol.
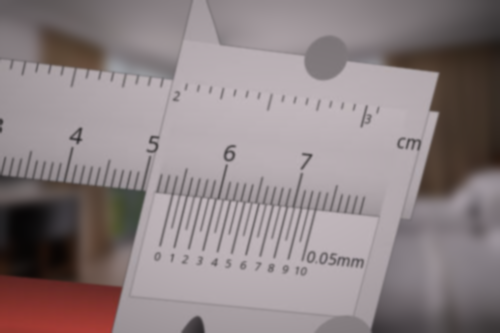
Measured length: 54.0 mm
